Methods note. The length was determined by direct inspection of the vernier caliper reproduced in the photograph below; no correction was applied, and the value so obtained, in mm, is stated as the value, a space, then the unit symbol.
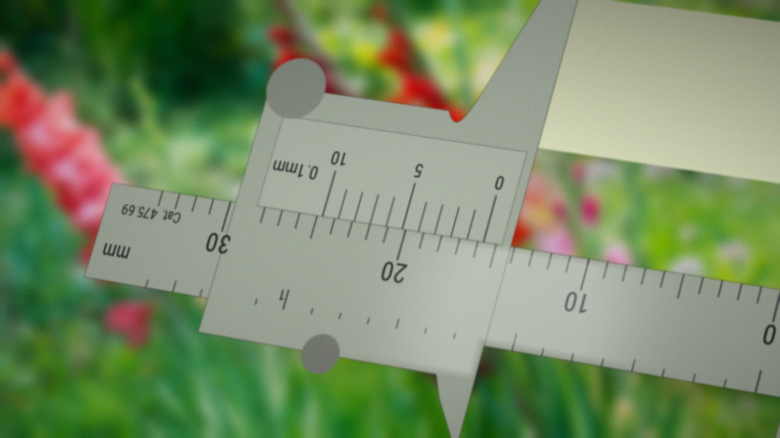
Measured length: 15.7 mm
